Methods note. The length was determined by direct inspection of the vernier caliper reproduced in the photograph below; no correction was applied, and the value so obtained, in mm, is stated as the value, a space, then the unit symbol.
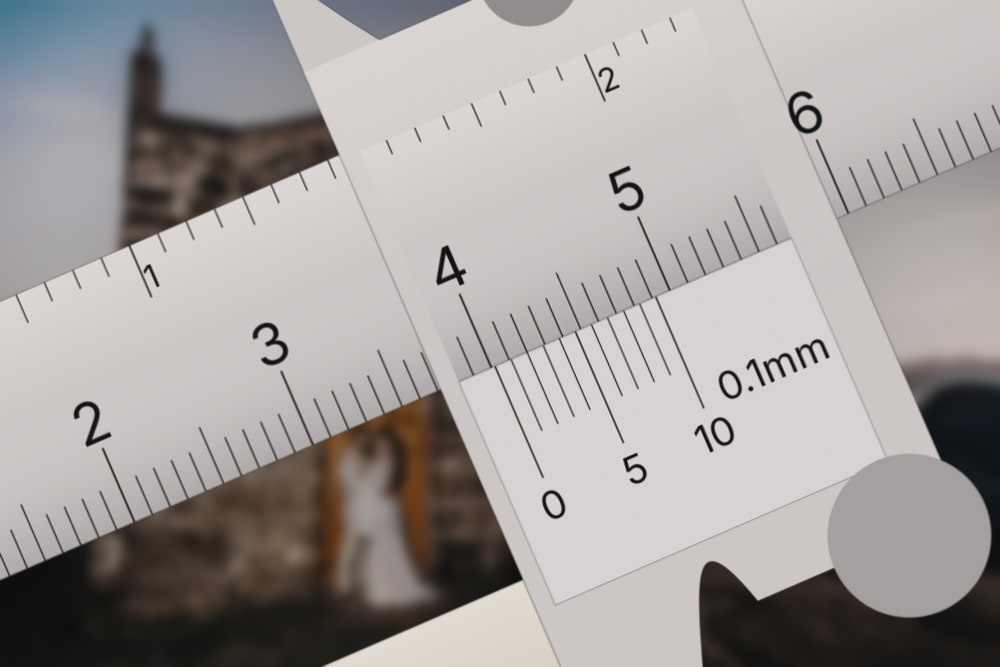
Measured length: 40.2 mm
